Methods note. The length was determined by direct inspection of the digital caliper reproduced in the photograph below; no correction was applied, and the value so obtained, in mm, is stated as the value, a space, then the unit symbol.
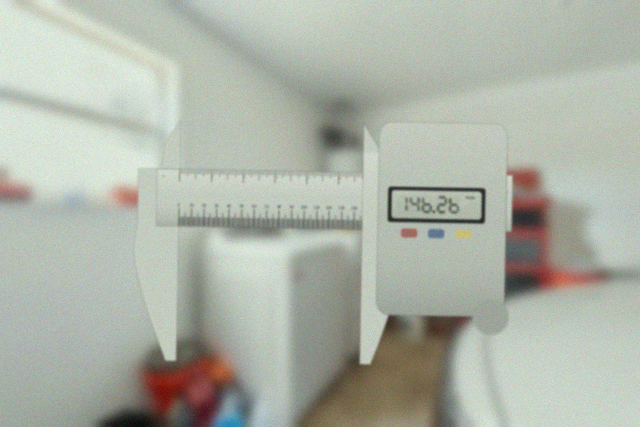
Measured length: 146.26 mm
